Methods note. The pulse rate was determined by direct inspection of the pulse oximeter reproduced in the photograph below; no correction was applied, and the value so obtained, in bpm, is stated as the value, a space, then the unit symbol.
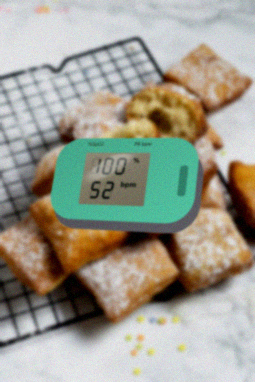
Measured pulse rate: 52 bpm
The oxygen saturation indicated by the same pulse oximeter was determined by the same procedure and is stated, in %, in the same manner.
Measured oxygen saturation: 100 %
